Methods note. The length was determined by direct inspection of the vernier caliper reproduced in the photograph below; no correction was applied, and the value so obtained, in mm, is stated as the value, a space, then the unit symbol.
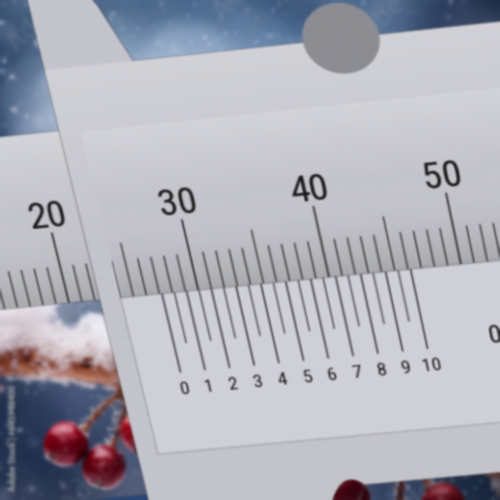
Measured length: 27.2 mm
